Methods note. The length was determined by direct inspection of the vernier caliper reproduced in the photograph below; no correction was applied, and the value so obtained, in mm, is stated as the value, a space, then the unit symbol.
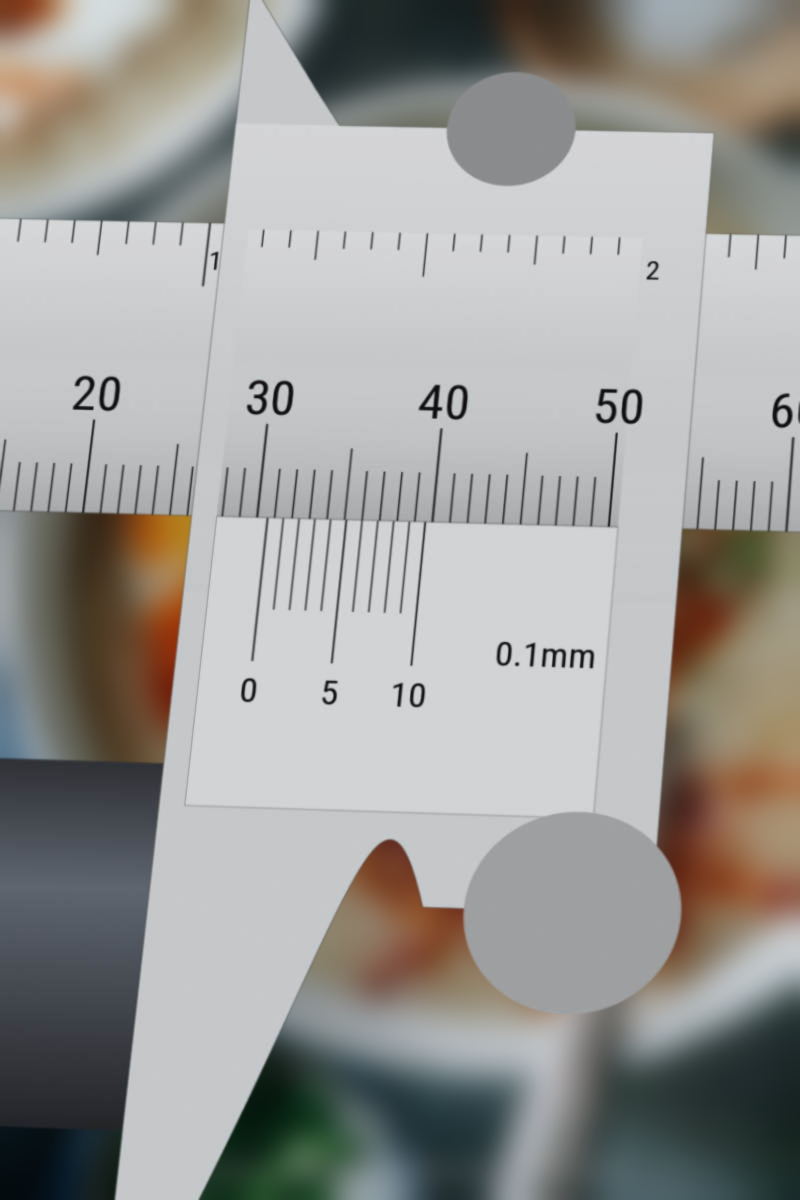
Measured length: 30.6 mm
